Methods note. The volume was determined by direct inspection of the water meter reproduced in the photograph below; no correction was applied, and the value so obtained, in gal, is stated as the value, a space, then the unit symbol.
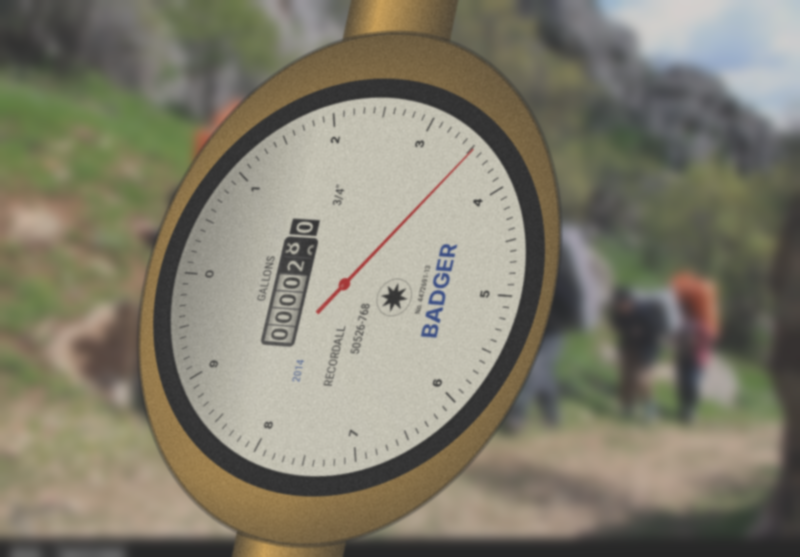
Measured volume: 283.5 gal
